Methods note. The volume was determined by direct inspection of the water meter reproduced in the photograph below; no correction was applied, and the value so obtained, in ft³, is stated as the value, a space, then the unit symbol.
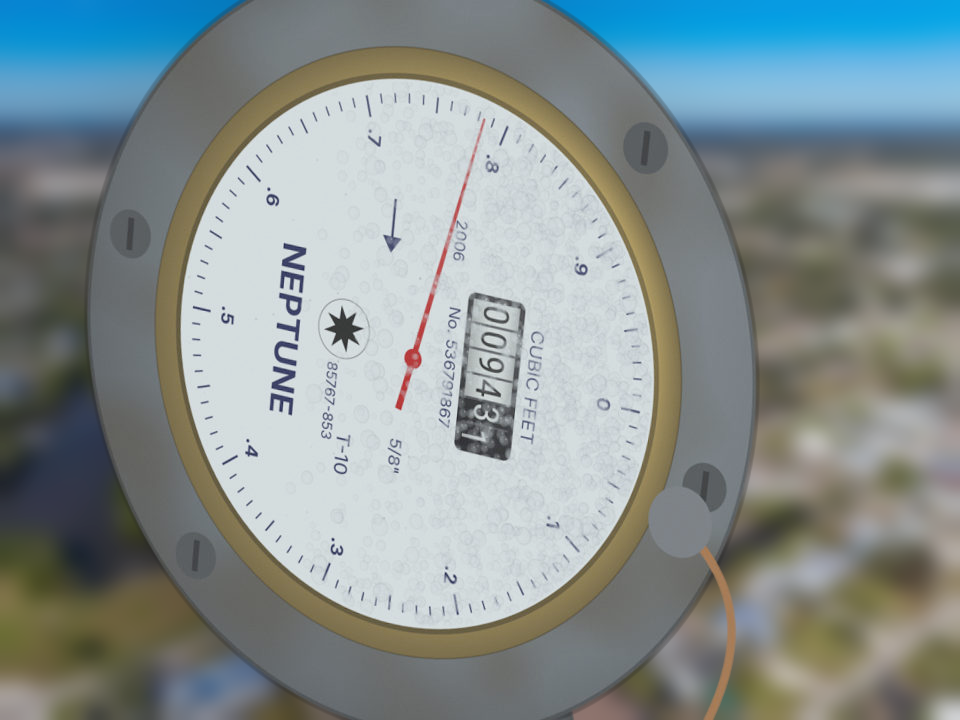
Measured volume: 9430.78 ft³
